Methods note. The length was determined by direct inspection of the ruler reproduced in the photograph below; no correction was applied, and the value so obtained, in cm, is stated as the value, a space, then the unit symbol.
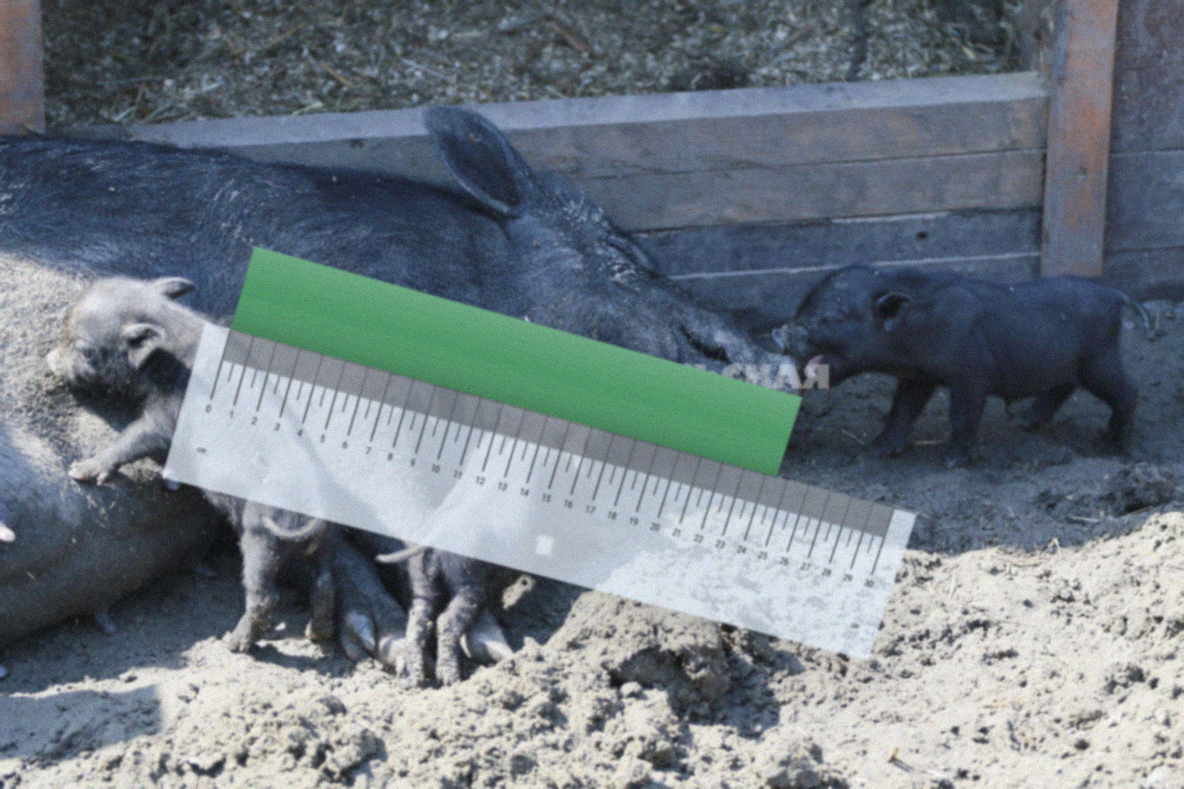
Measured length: 24.5 cm
